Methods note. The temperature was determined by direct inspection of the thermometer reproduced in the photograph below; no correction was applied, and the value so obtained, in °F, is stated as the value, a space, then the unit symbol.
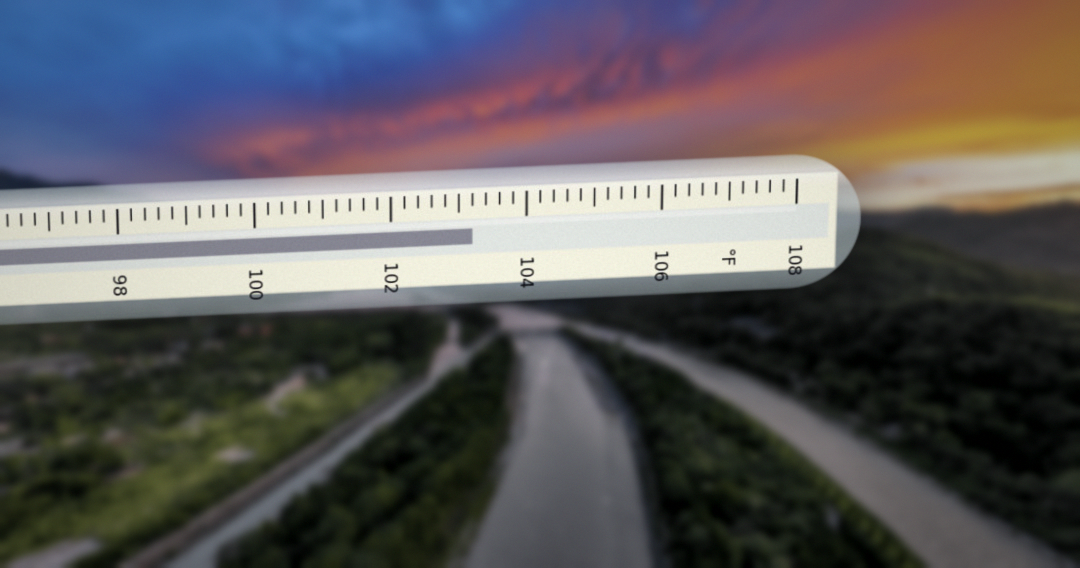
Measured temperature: 103.2 °F
